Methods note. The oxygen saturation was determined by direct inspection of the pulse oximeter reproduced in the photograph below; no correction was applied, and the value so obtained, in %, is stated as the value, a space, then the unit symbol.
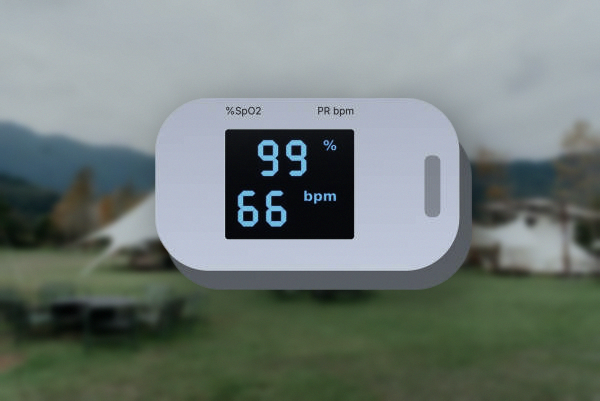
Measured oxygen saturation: 99 %
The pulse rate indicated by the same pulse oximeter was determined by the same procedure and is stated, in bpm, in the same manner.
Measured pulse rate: 66 bpm
